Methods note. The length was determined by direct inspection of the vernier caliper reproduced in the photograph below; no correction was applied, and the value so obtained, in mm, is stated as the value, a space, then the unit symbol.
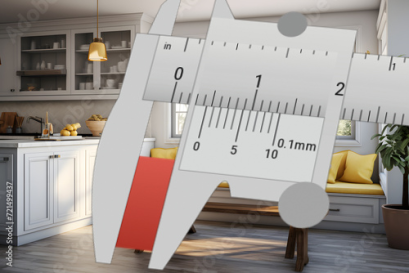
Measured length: 4.4 mm
